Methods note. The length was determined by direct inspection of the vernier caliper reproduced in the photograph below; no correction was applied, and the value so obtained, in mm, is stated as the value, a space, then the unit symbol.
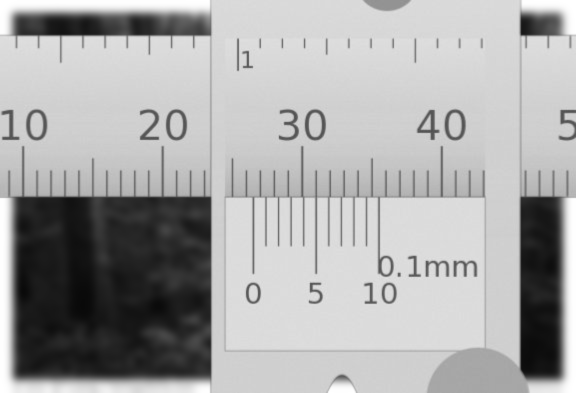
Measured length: 26.5 mm
